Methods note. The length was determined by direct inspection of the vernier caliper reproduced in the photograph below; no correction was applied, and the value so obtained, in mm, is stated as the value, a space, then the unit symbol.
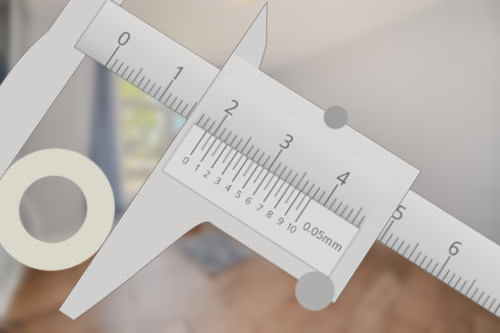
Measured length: 18.8 mm
